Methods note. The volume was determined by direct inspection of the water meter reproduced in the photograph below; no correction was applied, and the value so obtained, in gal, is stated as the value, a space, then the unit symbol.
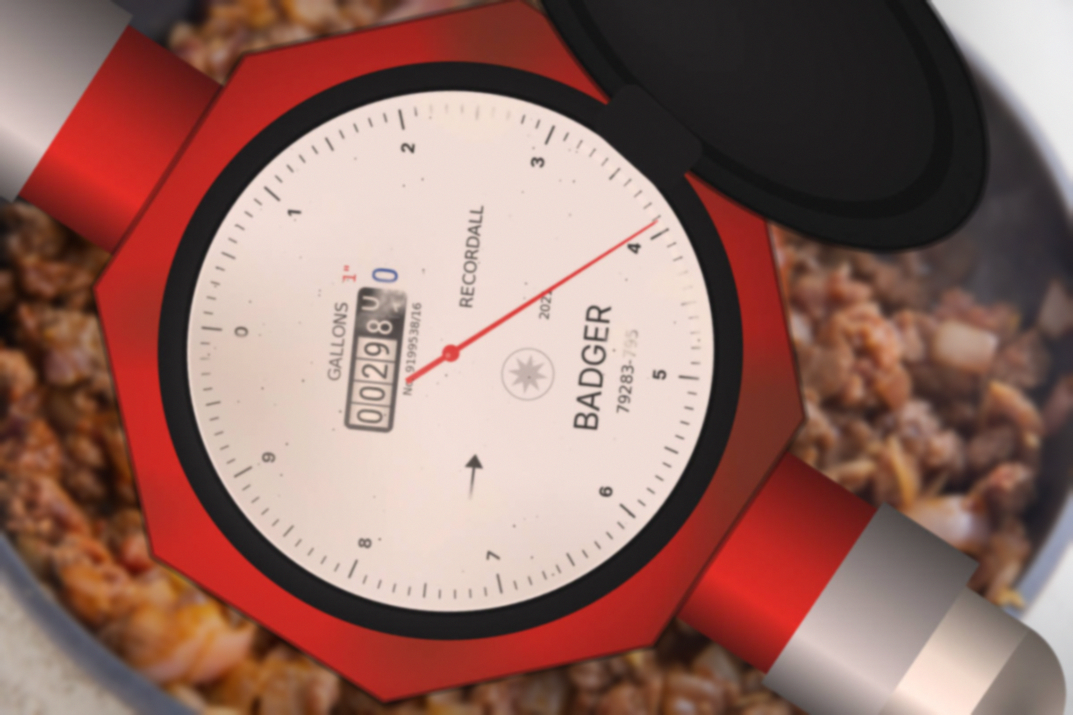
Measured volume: 29803.9 gal
